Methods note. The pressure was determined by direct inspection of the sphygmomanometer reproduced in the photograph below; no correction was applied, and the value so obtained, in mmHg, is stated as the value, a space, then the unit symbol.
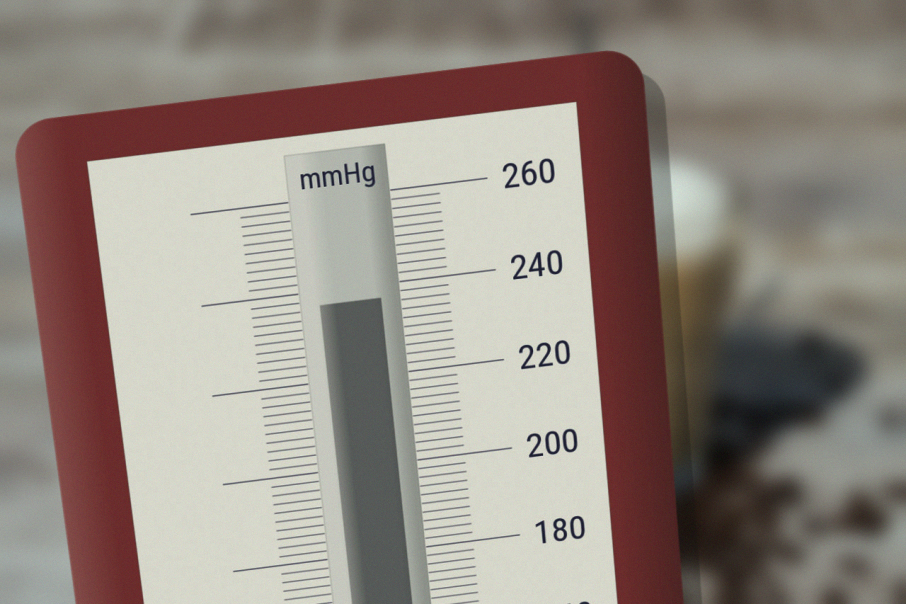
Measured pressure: 237 mmHg
